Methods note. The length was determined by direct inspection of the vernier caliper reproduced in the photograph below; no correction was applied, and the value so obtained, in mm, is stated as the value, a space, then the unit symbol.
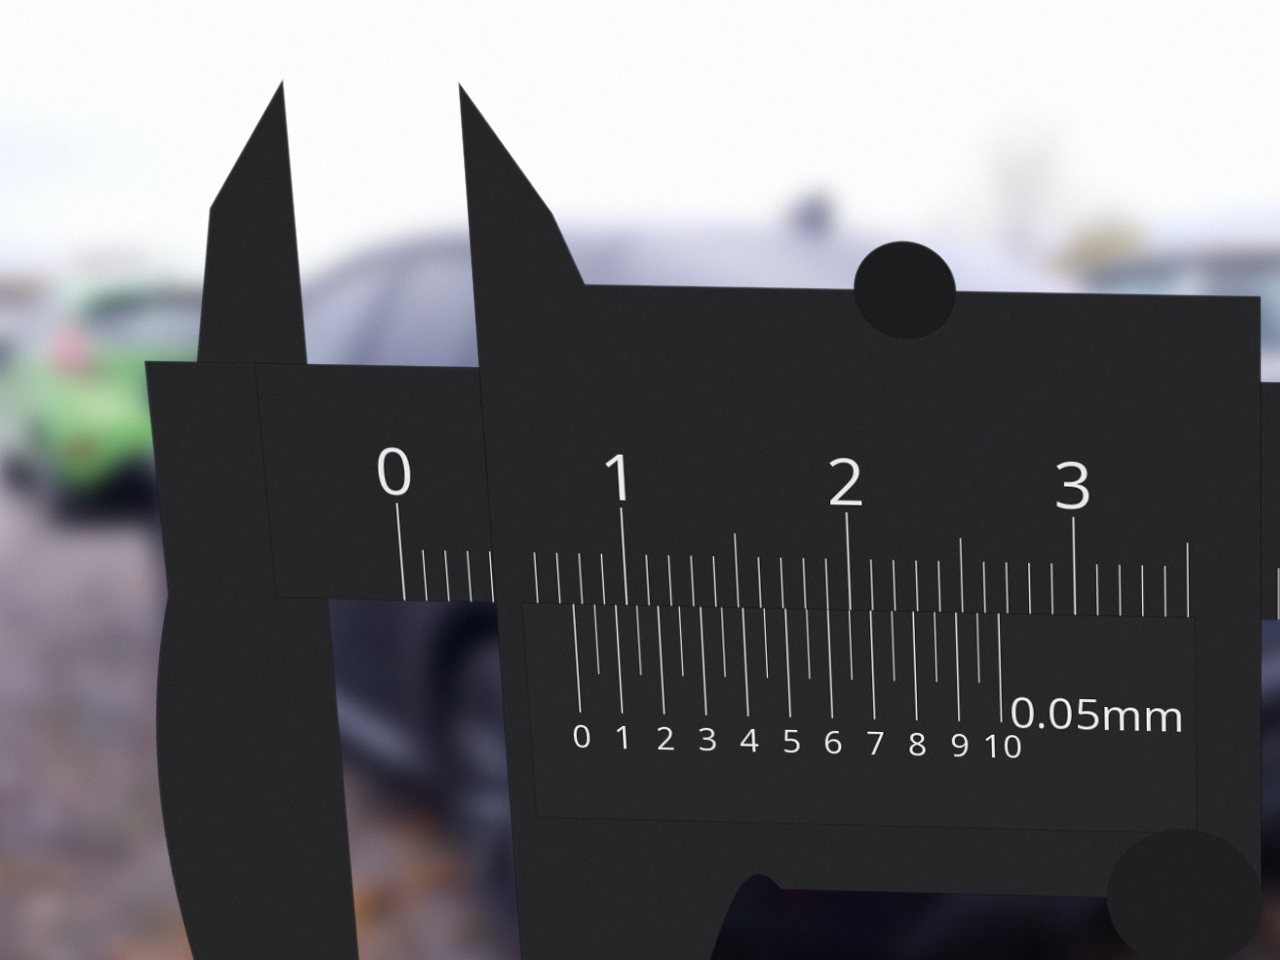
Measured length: 7.6 mm
